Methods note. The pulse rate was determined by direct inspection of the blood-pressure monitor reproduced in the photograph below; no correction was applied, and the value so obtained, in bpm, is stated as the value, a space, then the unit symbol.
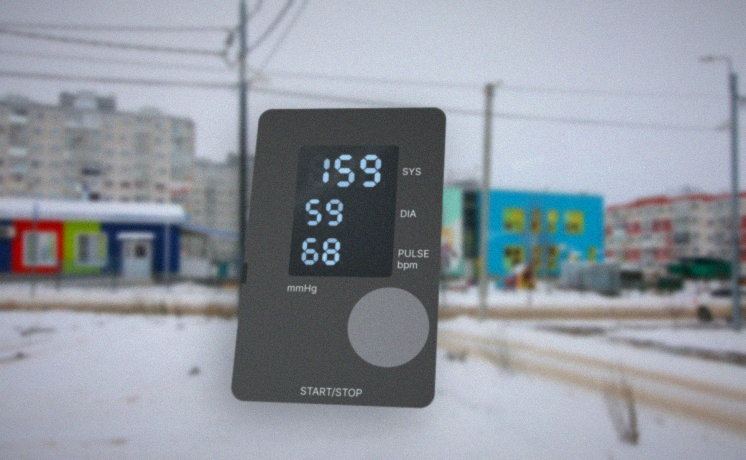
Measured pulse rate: 68 bpm
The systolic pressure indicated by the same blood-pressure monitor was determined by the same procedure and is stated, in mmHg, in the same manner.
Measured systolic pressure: 159 mmHg
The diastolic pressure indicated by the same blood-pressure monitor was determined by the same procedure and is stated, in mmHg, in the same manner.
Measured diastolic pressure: 59 mmHg
